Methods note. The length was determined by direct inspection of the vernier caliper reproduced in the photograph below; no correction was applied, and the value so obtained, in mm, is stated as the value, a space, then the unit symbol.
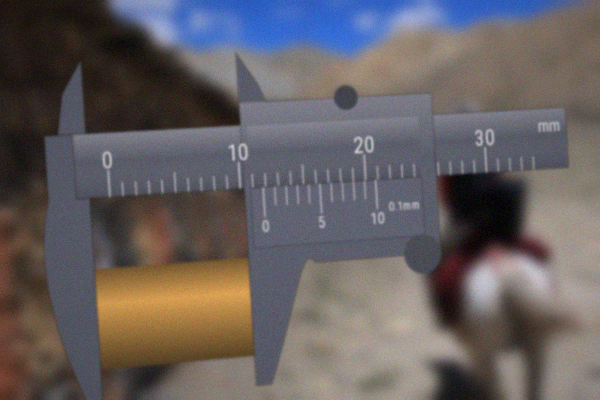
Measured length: 11.8 mm
